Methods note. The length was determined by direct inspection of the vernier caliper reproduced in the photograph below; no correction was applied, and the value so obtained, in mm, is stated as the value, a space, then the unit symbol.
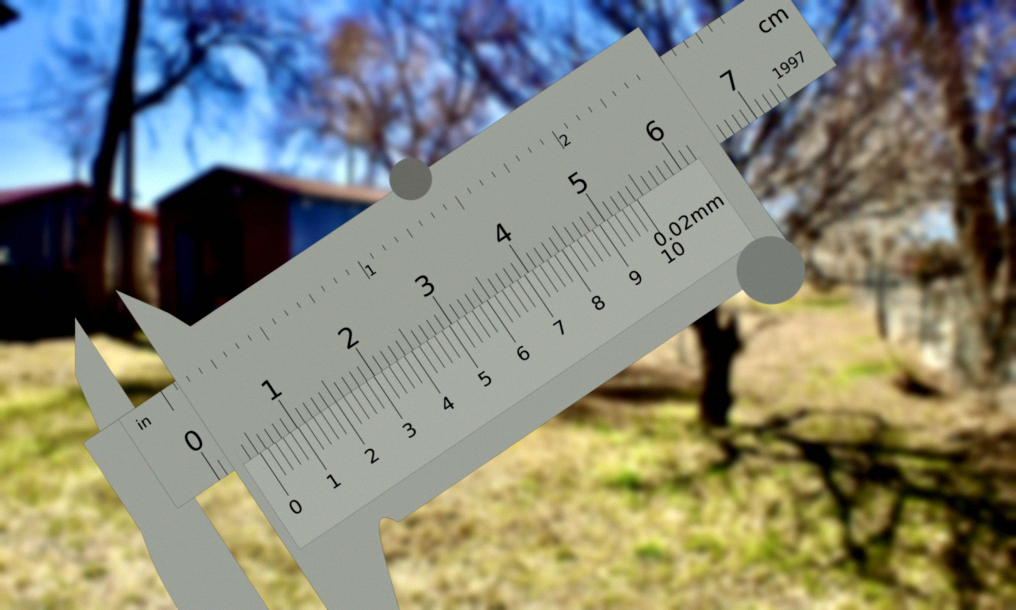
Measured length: 5.2 mm
